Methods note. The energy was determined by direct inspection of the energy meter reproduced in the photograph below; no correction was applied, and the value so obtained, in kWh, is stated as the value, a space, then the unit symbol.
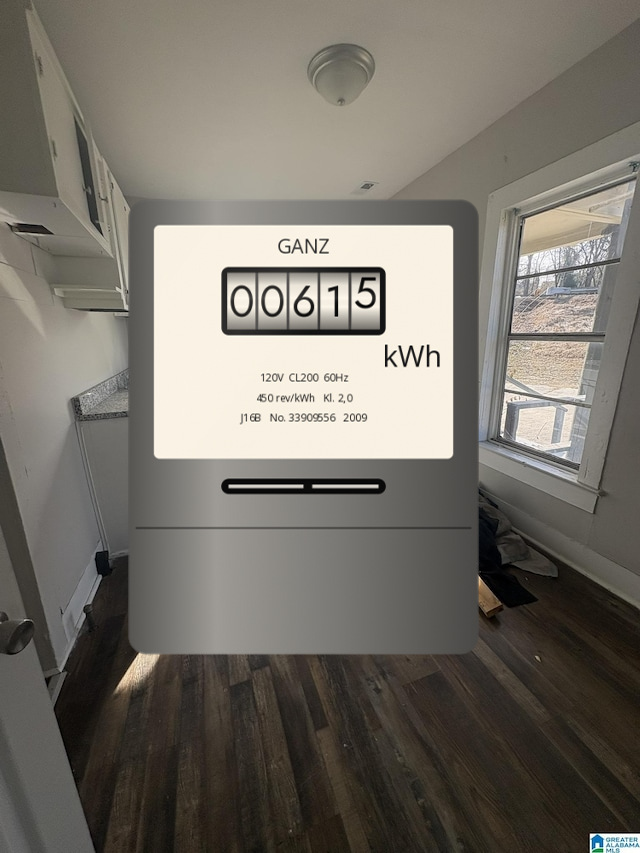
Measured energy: 615 kWh
